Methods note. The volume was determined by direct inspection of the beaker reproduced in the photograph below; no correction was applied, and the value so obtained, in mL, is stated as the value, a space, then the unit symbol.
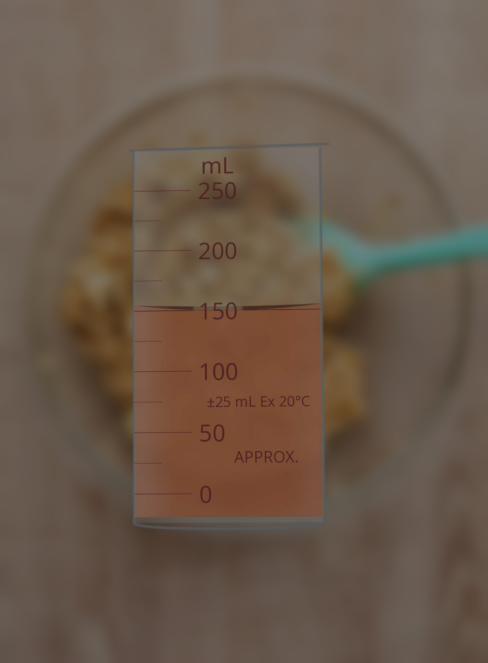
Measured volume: 150 mL
